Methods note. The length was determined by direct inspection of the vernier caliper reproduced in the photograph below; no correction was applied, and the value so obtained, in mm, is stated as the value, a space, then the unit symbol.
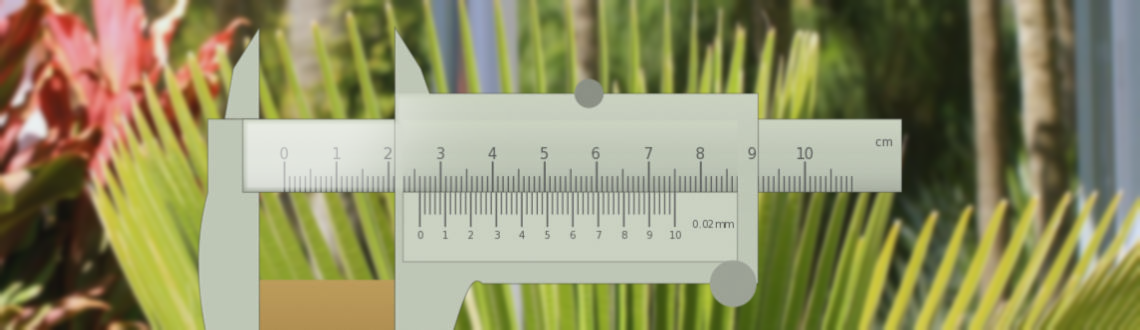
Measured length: 26.0 mm
